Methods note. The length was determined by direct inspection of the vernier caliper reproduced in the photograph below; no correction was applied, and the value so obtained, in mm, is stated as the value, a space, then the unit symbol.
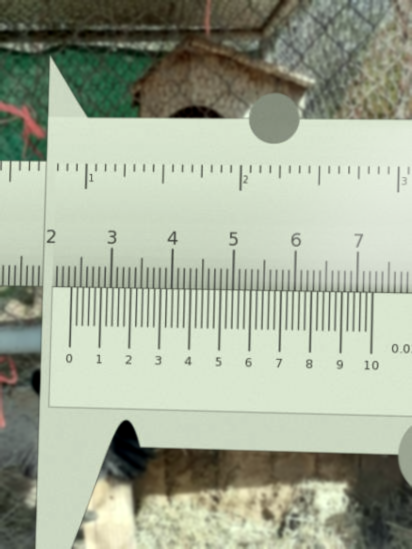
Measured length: 23.5 mm
